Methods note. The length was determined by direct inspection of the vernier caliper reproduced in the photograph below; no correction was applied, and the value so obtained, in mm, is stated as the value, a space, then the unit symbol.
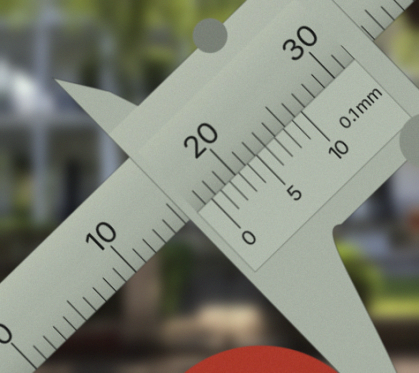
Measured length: 17.6 mm
